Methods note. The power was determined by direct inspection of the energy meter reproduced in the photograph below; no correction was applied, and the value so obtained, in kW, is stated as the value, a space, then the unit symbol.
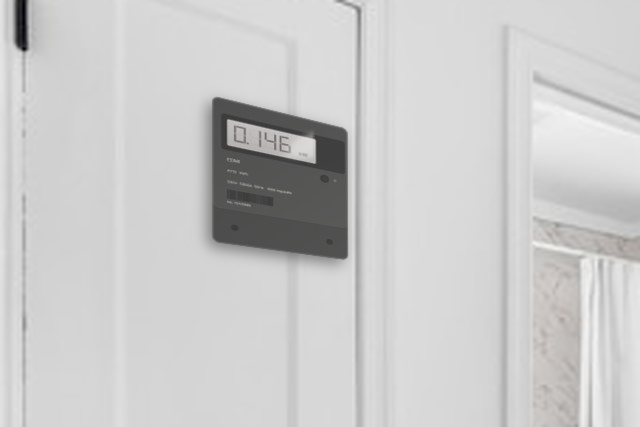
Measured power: 0.146 kW
